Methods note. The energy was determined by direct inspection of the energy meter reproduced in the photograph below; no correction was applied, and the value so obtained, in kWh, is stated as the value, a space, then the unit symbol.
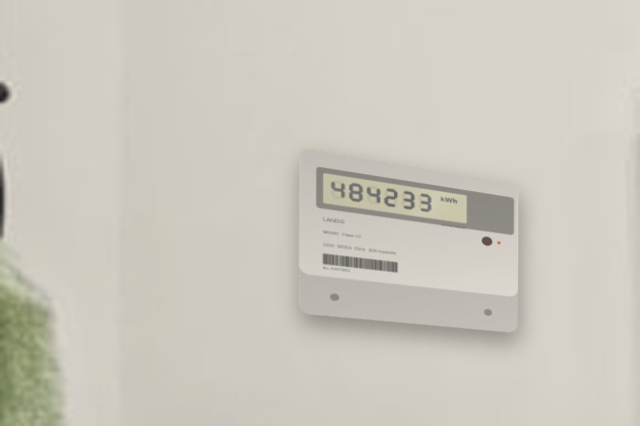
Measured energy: 484233 kWh
